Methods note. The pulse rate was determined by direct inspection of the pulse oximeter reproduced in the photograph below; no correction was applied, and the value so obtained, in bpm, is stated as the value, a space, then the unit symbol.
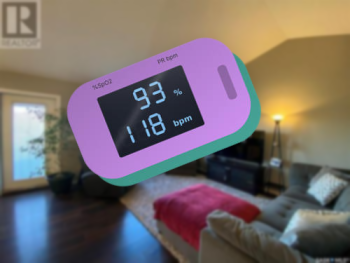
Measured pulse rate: 118 bpm
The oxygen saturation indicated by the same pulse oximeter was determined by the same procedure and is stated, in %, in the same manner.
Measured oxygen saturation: 93 %
